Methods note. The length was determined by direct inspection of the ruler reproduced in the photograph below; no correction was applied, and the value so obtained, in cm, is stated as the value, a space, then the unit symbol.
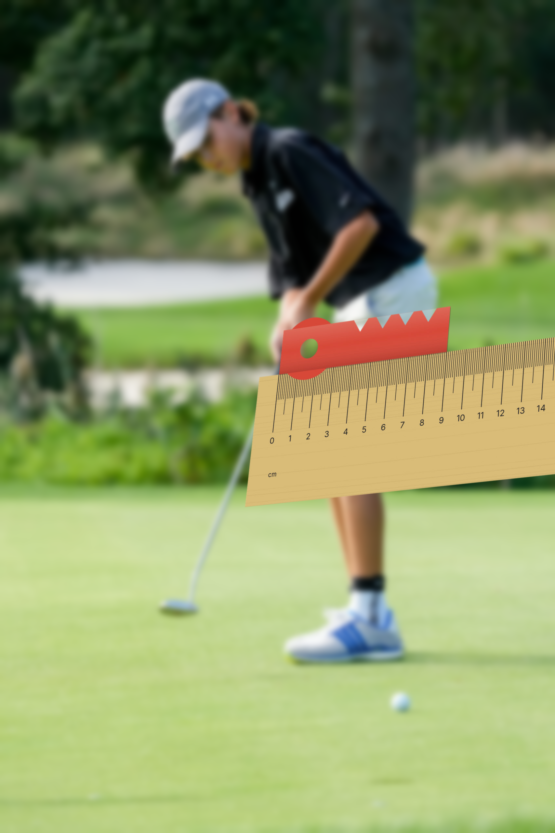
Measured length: 9 cm
